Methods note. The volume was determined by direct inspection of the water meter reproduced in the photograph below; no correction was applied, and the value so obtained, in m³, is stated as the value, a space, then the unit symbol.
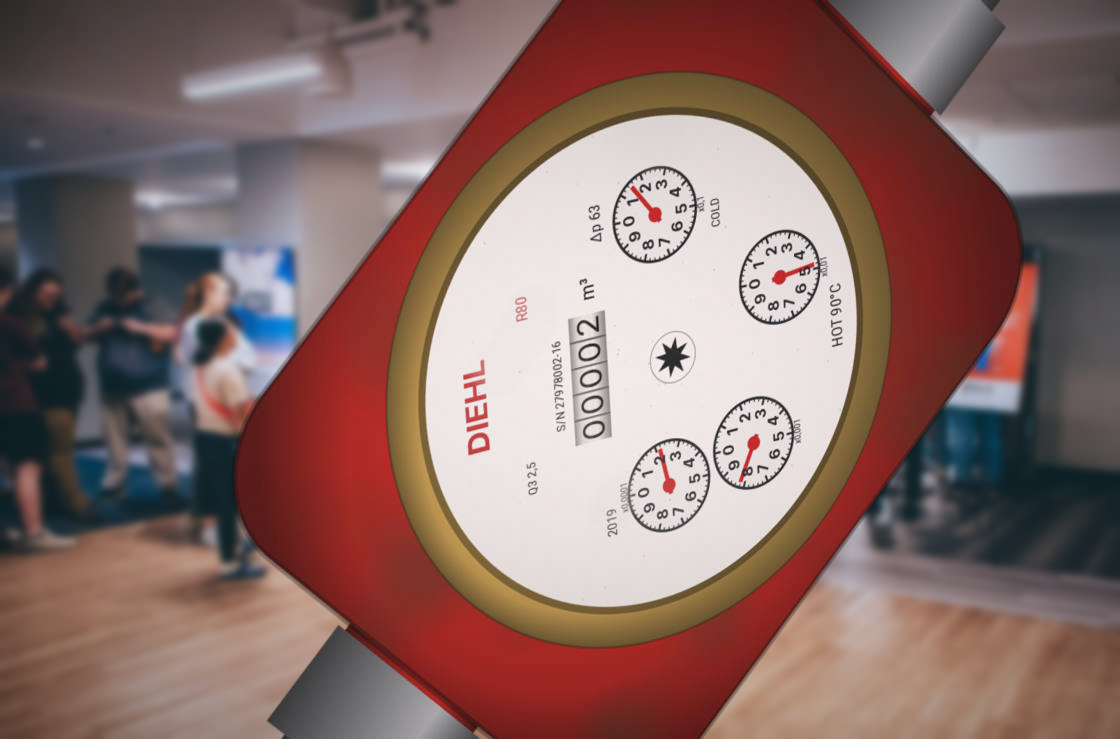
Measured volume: 2.1482 m³
